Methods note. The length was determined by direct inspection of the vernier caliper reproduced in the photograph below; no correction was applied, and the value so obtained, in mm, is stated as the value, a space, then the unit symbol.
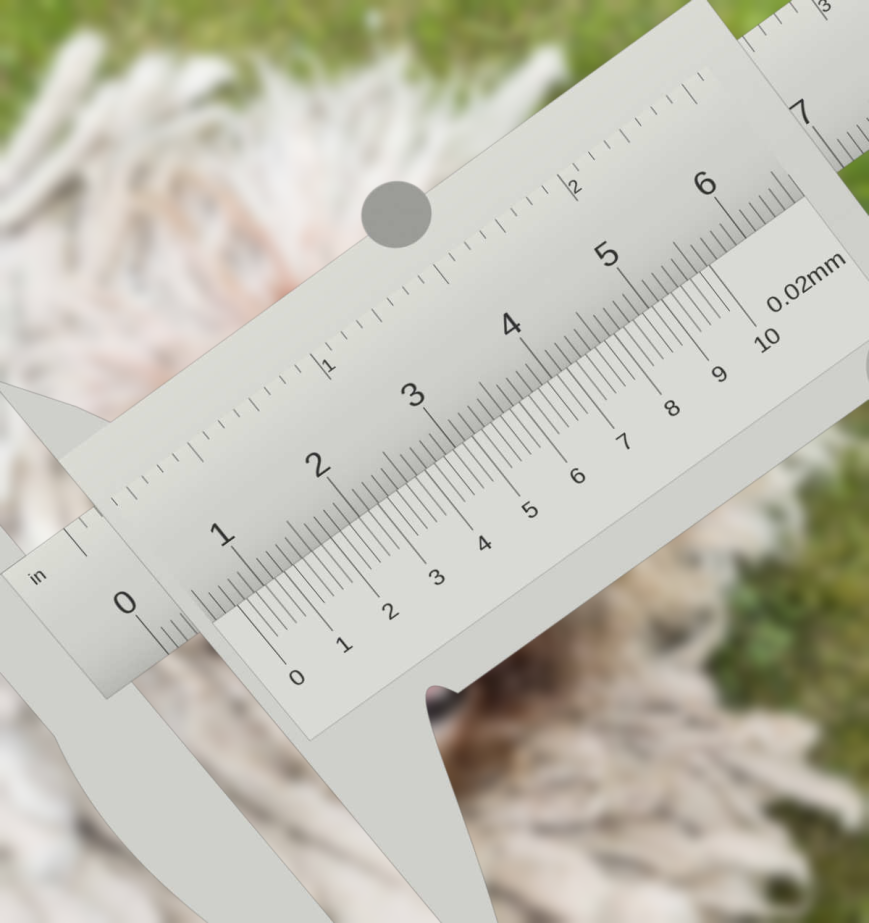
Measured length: 7.2 mm
